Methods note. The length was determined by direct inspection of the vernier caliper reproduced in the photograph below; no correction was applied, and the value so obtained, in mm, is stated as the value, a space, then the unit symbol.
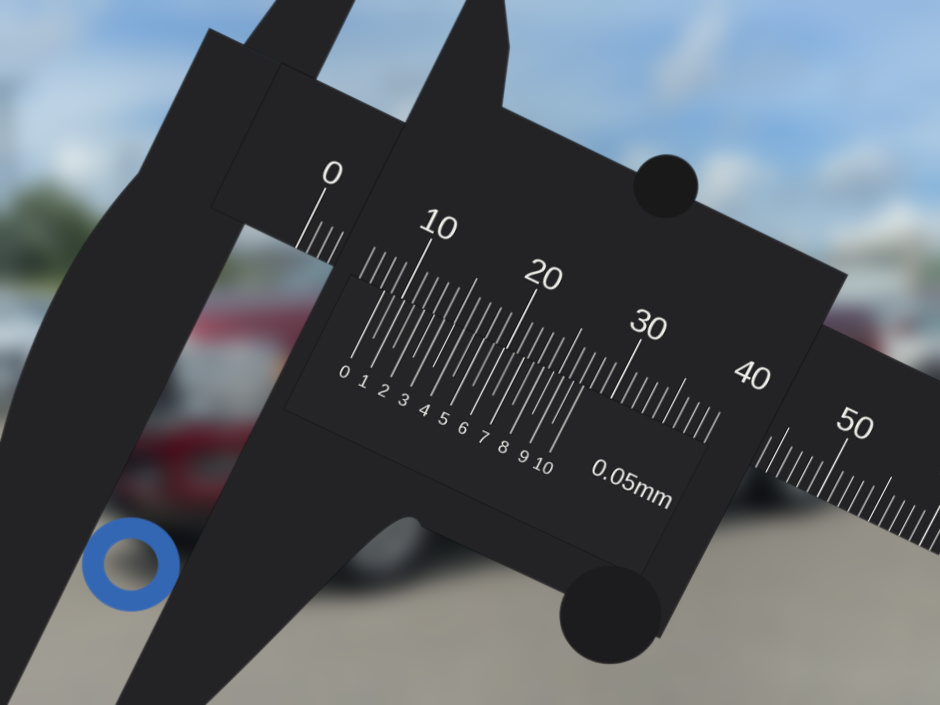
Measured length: 8.4 mm
